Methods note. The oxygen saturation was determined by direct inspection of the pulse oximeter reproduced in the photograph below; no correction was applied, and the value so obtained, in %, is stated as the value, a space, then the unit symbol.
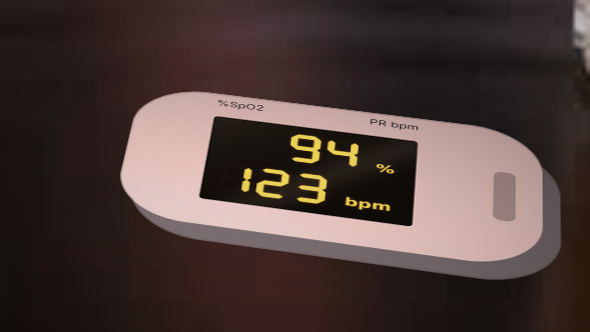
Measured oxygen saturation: 94 %
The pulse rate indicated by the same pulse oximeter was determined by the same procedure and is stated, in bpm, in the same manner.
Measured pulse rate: 123 bpm
